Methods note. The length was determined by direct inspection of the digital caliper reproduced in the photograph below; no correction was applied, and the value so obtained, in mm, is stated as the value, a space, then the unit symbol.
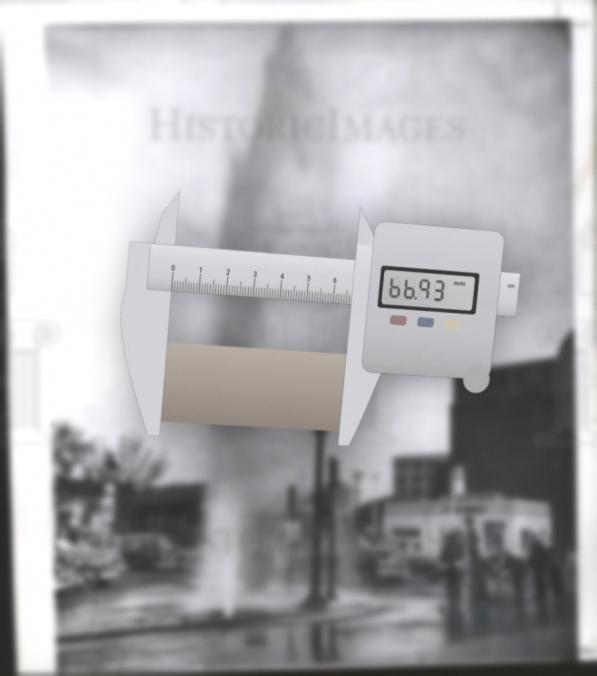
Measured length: 66.93 mm
